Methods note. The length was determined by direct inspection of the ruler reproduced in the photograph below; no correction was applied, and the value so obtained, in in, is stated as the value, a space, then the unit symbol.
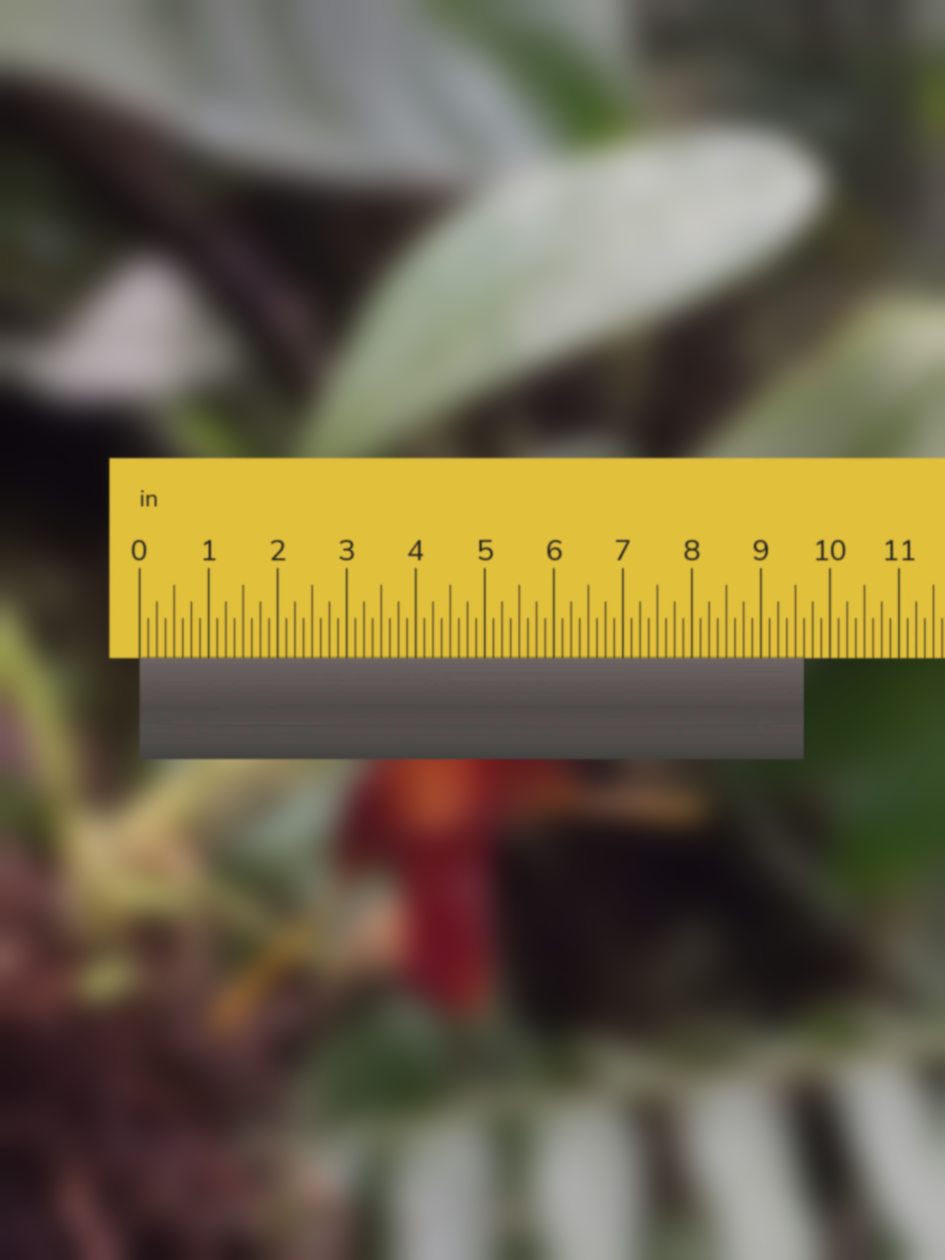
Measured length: 9.625 in
